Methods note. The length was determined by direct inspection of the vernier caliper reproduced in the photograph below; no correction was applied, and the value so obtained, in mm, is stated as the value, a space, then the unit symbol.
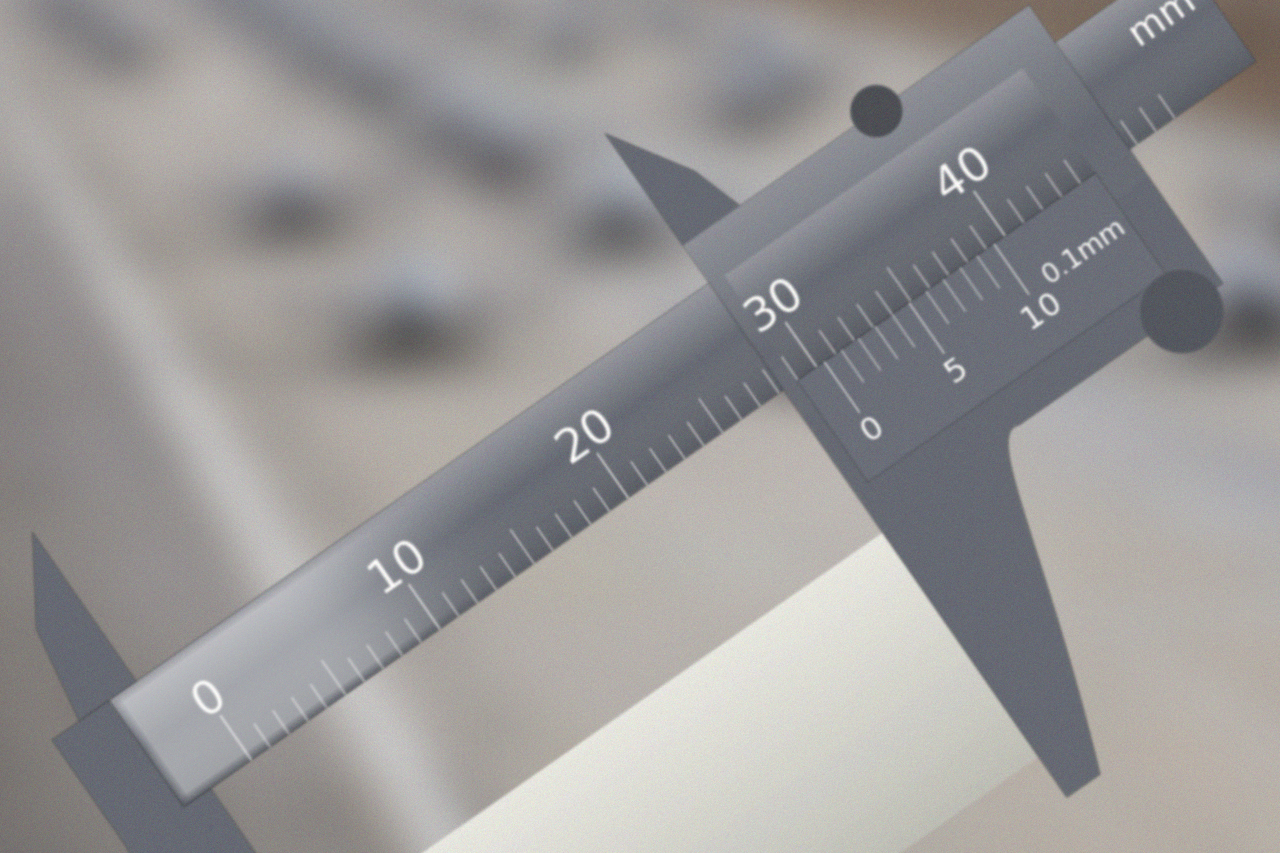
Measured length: 30.4 mm
